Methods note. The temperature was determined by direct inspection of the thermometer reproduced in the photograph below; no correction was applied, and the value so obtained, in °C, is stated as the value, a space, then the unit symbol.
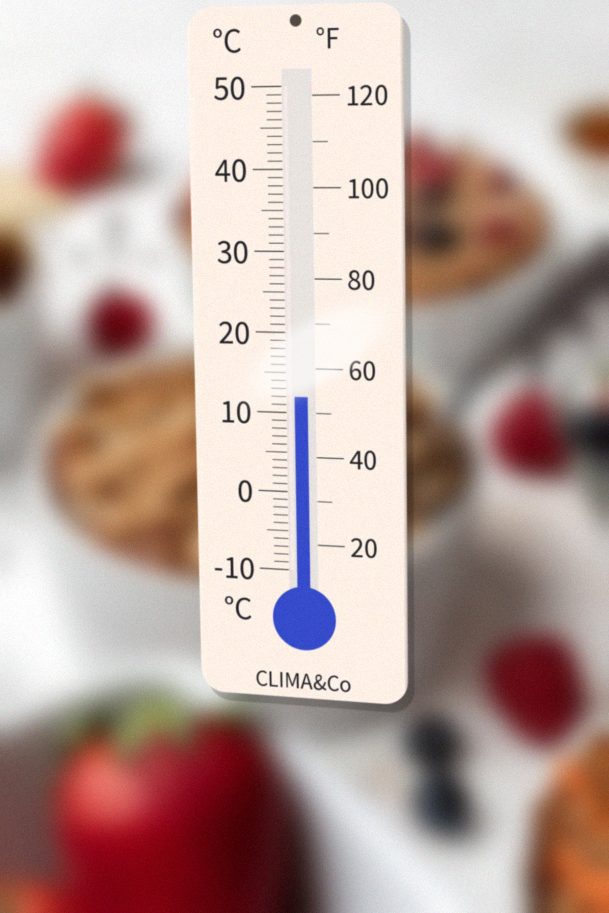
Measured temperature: 12 °C
